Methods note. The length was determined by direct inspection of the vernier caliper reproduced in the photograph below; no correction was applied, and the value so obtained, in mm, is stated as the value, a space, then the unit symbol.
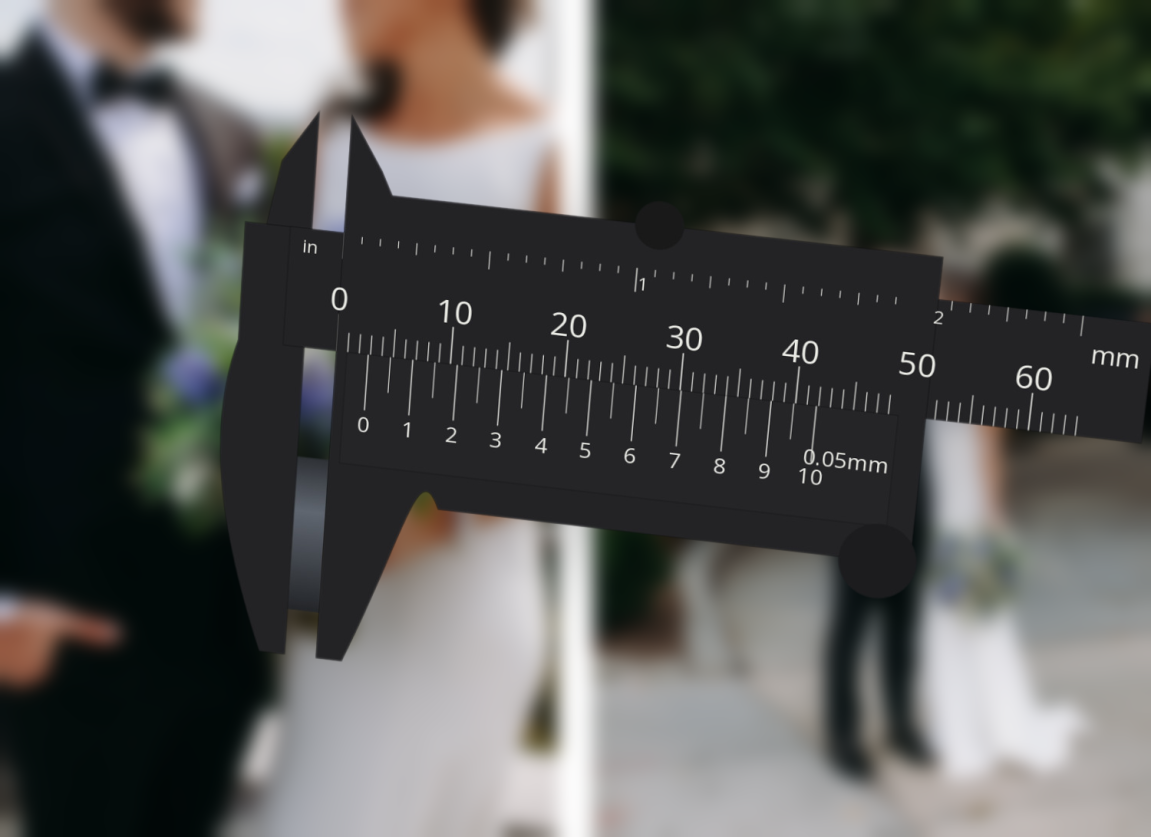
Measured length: 2.8 mm
